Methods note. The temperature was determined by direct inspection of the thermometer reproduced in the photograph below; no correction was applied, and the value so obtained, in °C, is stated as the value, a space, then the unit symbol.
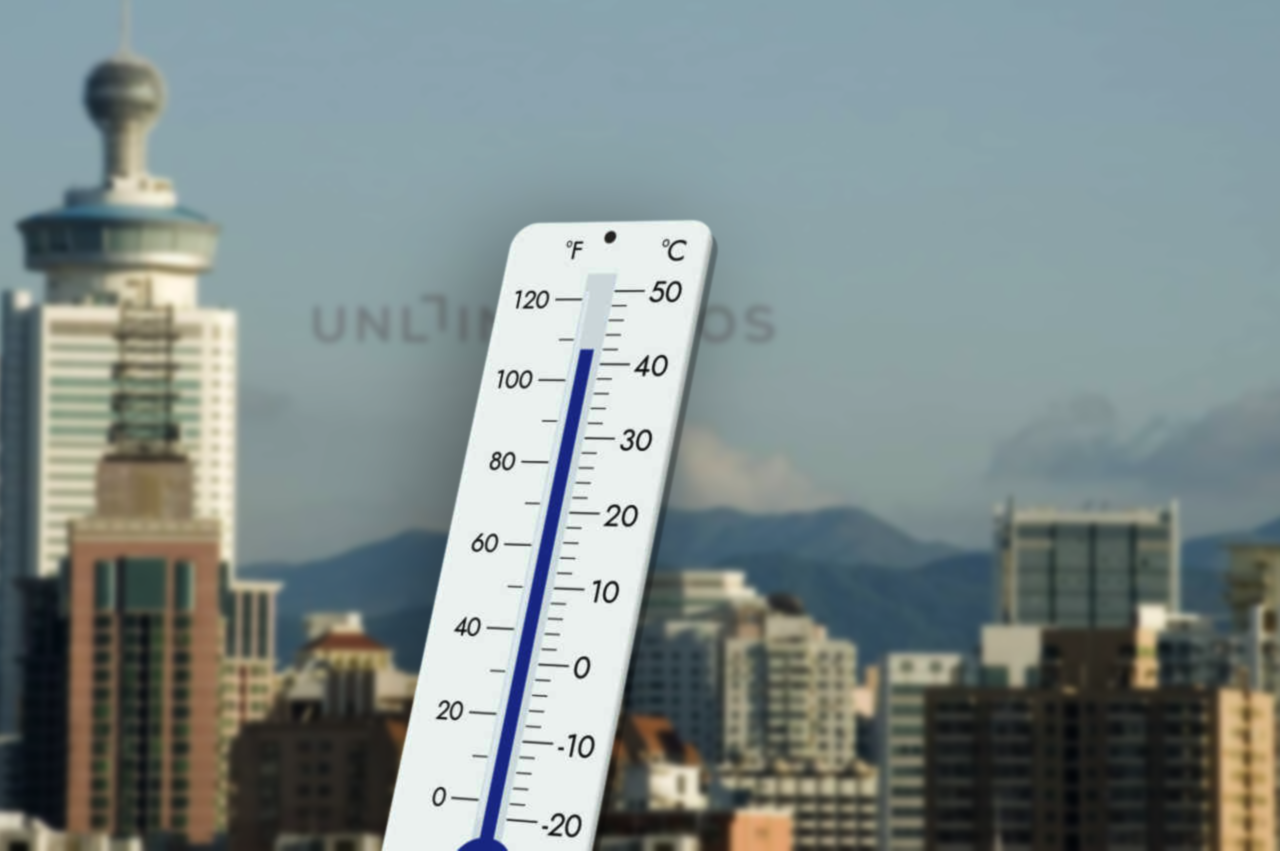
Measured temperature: 42 °C
